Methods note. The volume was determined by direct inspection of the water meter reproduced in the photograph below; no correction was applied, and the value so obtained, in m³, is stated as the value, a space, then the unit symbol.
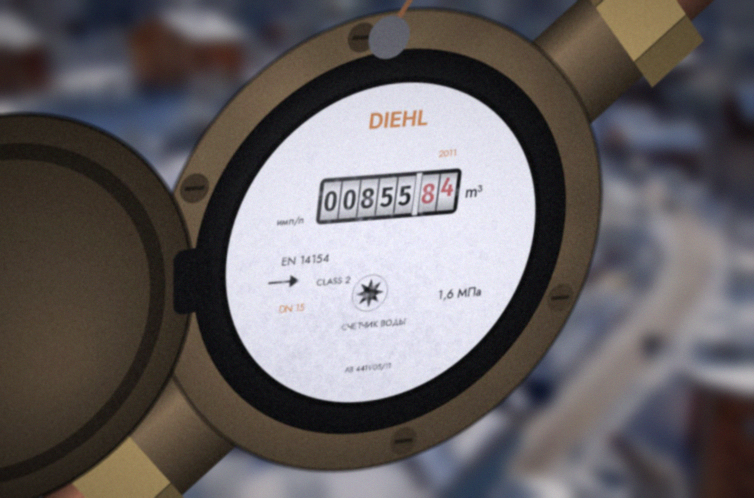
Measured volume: 855.84 m³
